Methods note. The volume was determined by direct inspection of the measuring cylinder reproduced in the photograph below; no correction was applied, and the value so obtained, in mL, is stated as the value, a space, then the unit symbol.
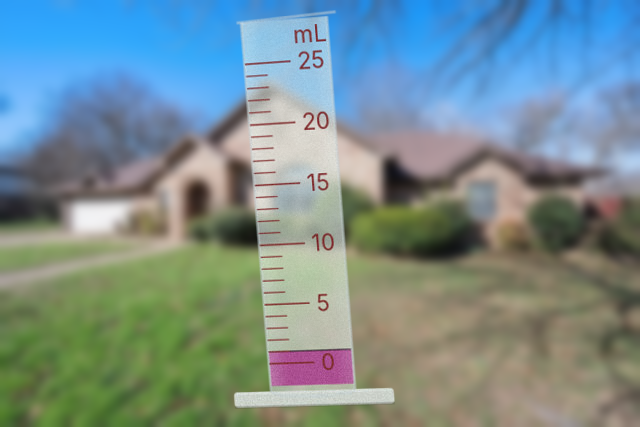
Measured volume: 1 mL
